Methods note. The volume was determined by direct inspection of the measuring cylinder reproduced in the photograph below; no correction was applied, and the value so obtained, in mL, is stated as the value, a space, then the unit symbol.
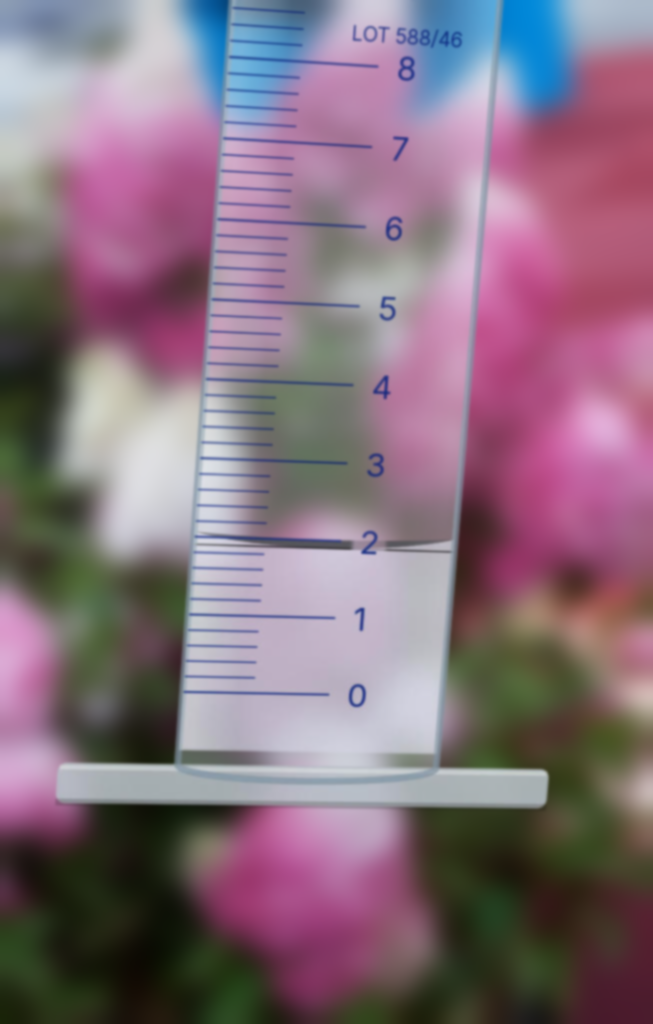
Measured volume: 1.9 mL
